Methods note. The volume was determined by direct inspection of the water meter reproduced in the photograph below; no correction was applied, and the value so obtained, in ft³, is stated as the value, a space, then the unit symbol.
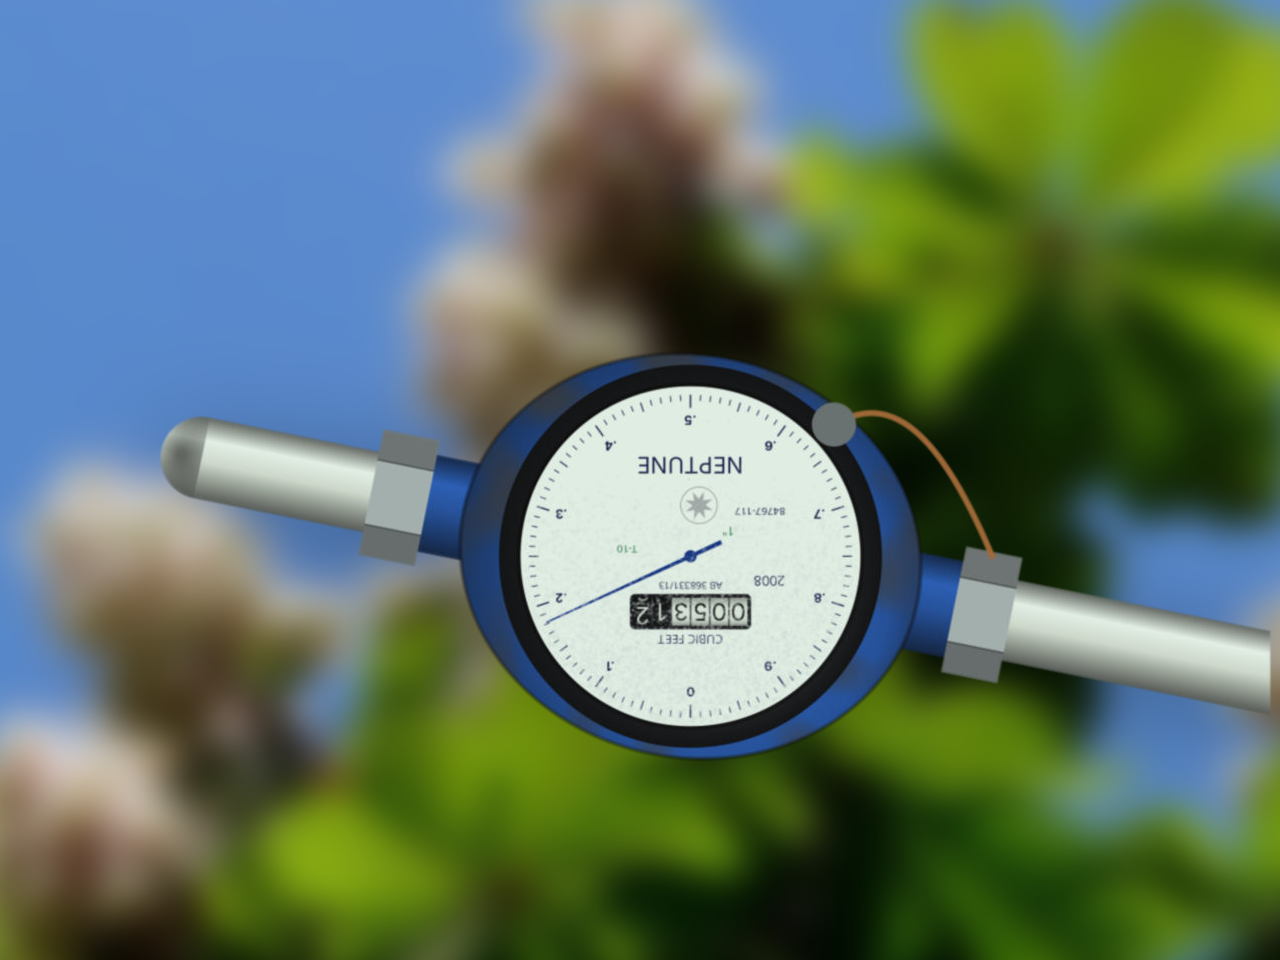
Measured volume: 5312.18 ft³
